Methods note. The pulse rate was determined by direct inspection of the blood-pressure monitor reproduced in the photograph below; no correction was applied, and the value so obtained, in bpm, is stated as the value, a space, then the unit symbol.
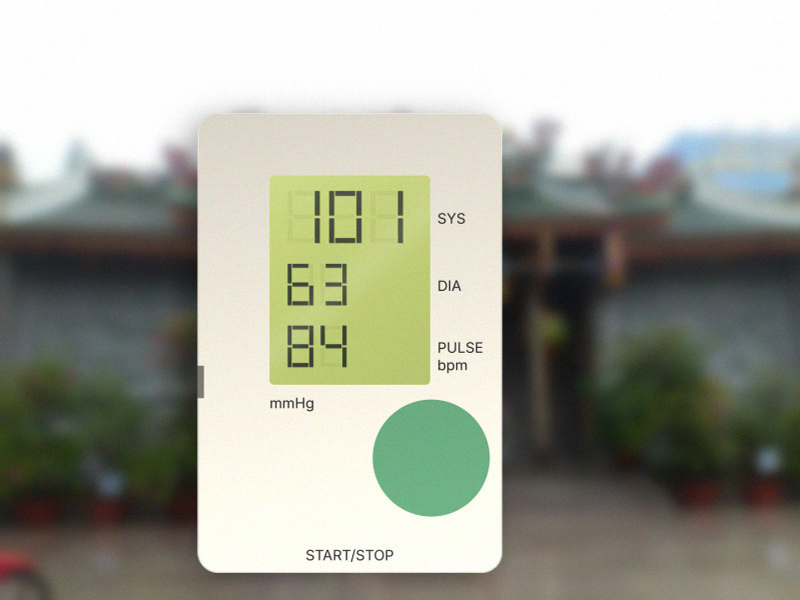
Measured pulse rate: 84 bpm
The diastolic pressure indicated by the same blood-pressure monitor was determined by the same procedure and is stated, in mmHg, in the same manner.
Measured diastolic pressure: 63 mmHg
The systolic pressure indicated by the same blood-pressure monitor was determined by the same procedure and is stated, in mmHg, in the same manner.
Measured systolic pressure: 101 mmHg
